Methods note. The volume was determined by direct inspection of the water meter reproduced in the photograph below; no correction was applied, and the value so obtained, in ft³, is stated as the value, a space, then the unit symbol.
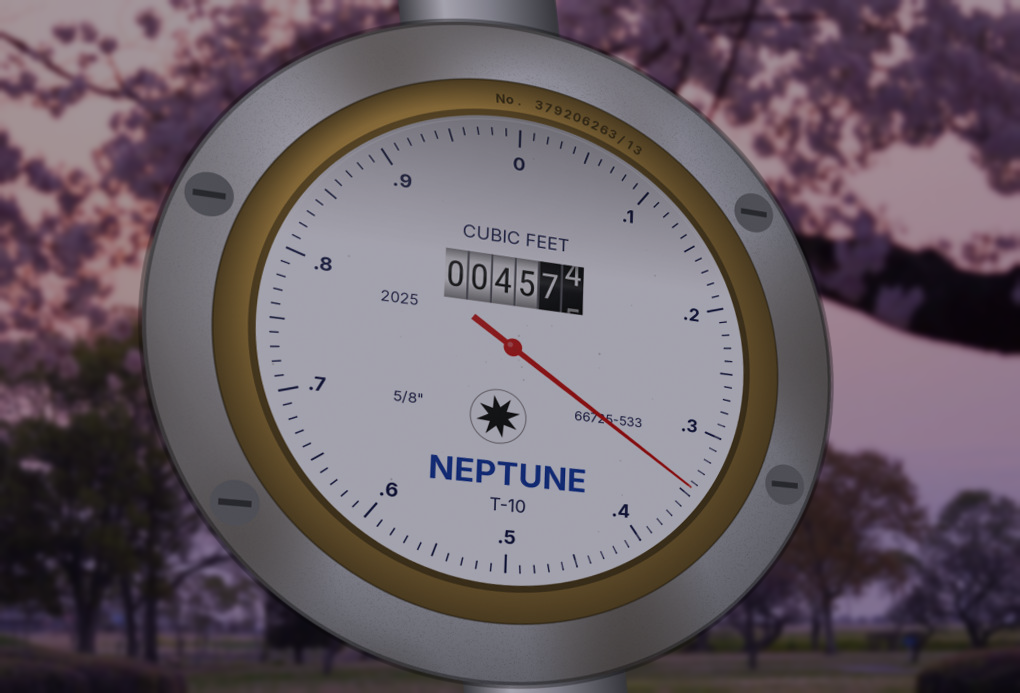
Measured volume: 4574.34 ft³
